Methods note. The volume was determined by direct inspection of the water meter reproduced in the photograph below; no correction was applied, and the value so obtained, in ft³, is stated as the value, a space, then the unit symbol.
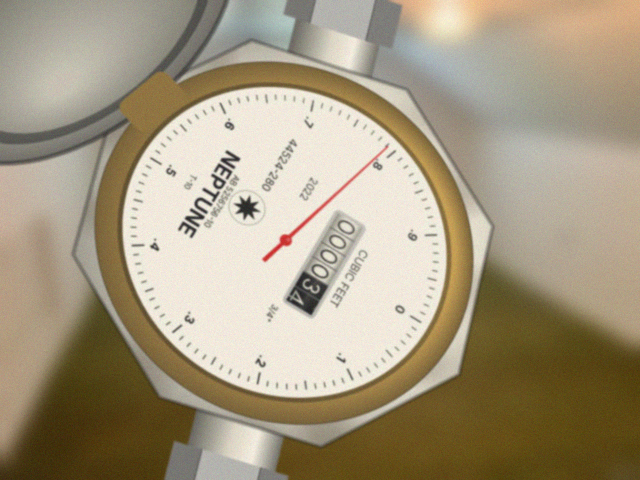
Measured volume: 33.79 ft³
